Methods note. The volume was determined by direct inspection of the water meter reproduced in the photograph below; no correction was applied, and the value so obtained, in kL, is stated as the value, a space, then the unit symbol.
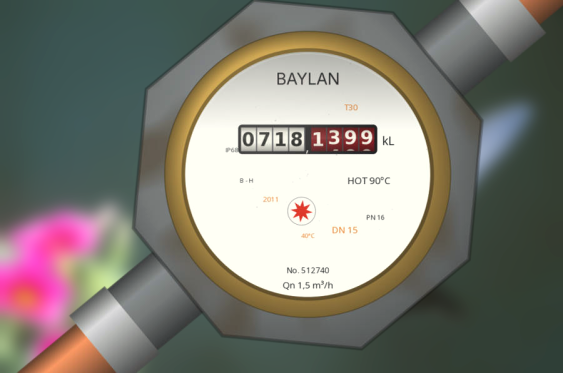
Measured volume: 718.1399 kL
